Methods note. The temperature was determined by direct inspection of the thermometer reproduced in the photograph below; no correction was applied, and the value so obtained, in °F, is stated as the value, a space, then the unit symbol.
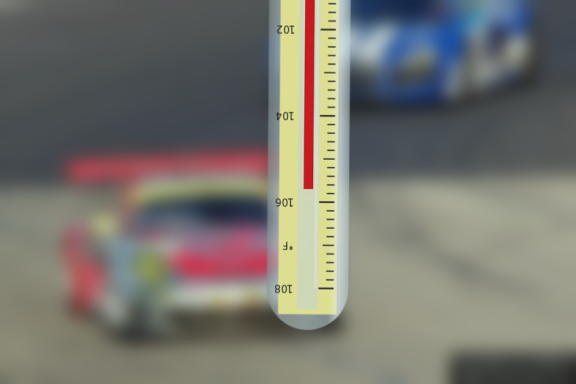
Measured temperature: 105.7 °F
